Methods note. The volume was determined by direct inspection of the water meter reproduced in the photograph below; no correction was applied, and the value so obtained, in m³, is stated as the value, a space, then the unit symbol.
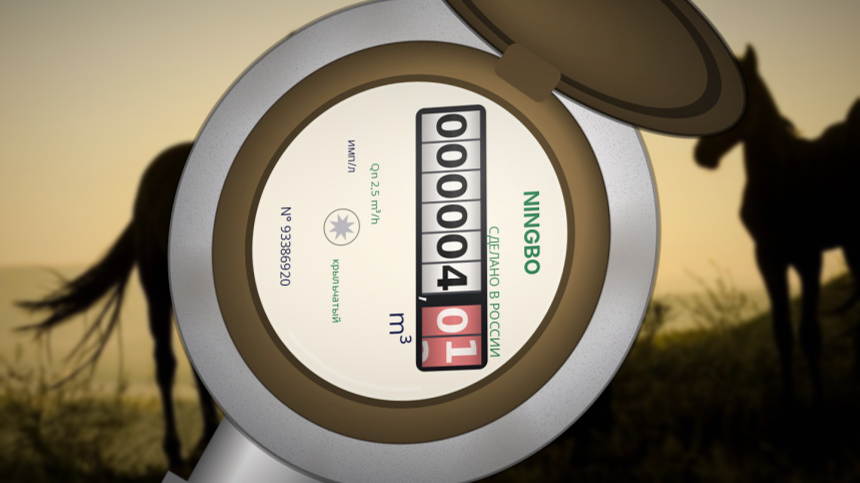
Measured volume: 4.01 m³
